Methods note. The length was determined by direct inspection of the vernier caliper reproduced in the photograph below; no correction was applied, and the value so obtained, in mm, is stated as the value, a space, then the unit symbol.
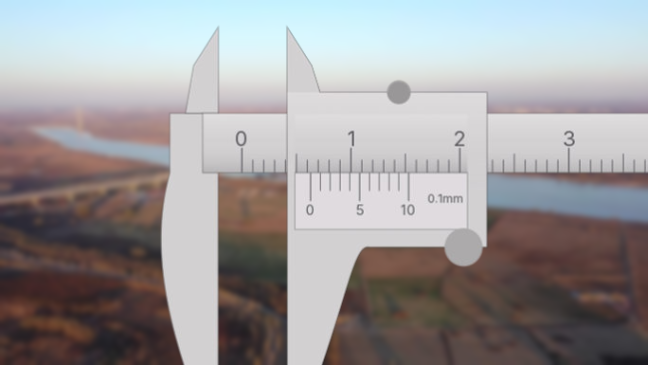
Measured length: 6.3 mm
